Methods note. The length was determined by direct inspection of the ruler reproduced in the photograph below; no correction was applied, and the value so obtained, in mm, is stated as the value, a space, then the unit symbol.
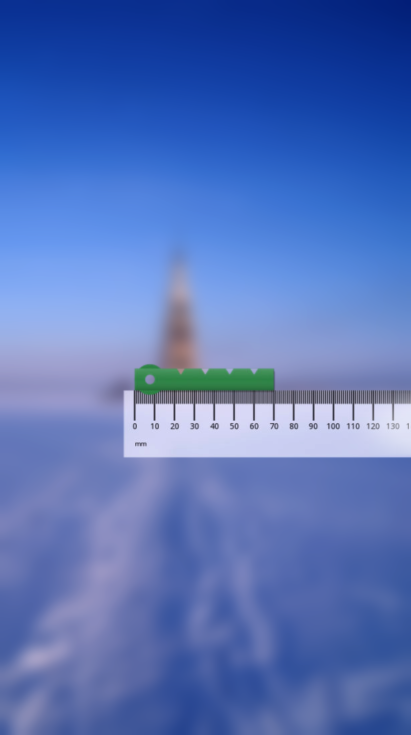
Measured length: 70 mm
